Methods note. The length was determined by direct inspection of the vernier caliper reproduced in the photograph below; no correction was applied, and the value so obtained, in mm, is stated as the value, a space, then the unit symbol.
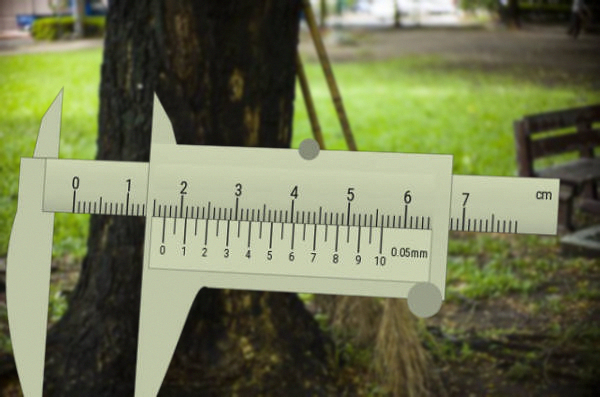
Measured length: 17.0 mm
